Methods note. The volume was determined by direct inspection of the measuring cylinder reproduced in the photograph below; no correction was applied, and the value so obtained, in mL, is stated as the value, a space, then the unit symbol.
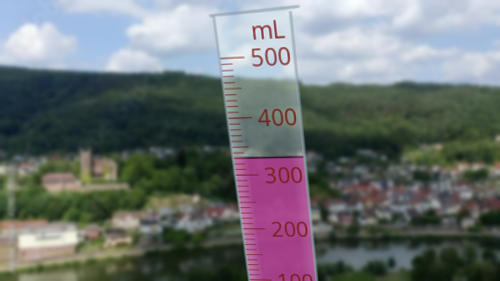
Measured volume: 330 mL
